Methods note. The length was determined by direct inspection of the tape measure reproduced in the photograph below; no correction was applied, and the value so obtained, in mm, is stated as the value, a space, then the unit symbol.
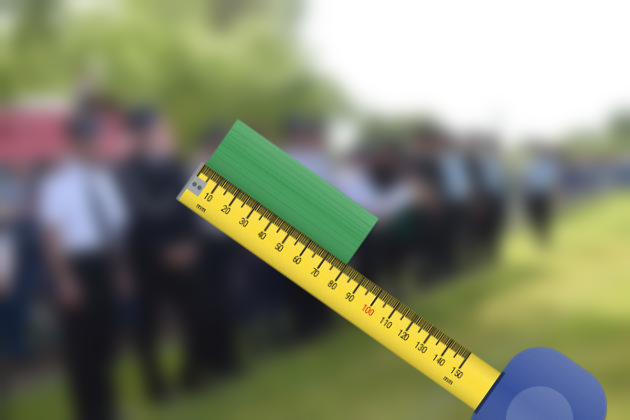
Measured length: 80 mm
